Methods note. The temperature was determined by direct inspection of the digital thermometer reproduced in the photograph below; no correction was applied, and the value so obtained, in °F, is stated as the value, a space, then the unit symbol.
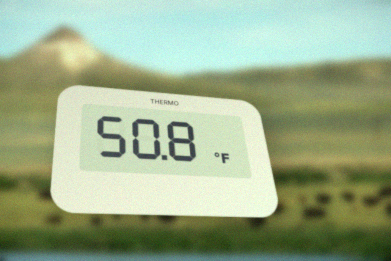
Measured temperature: 50.8 °F
